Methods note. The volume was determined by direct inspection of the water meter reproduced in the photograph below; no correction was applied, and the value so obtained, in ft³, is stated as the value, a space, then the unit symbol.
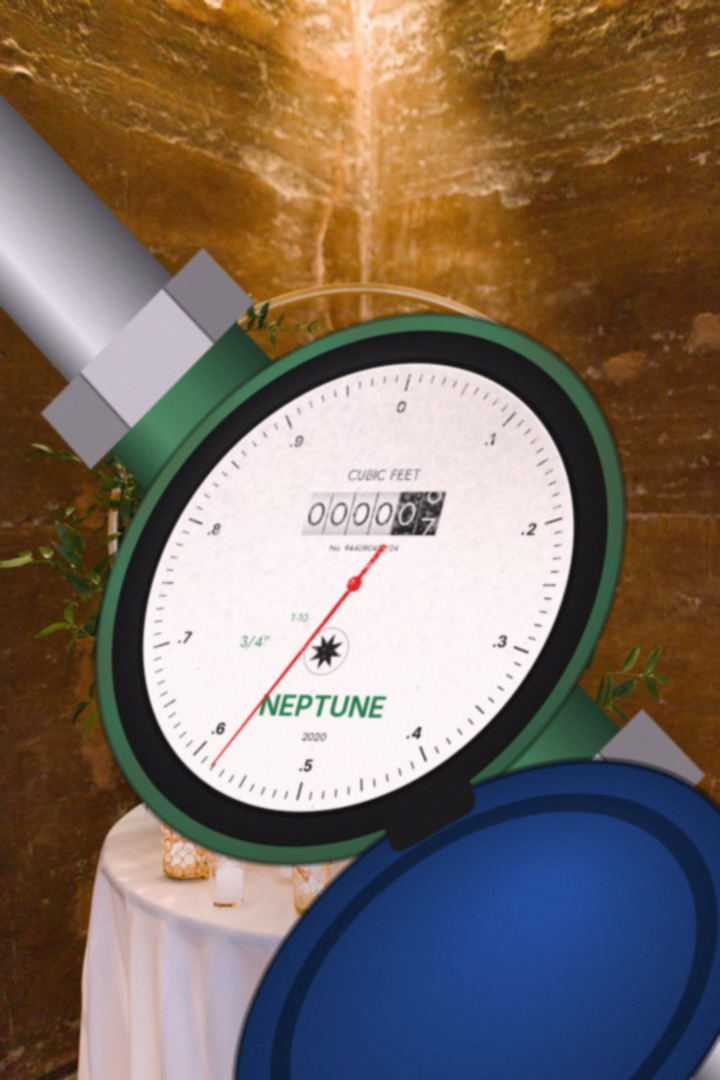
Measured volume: 6.58 ft³
